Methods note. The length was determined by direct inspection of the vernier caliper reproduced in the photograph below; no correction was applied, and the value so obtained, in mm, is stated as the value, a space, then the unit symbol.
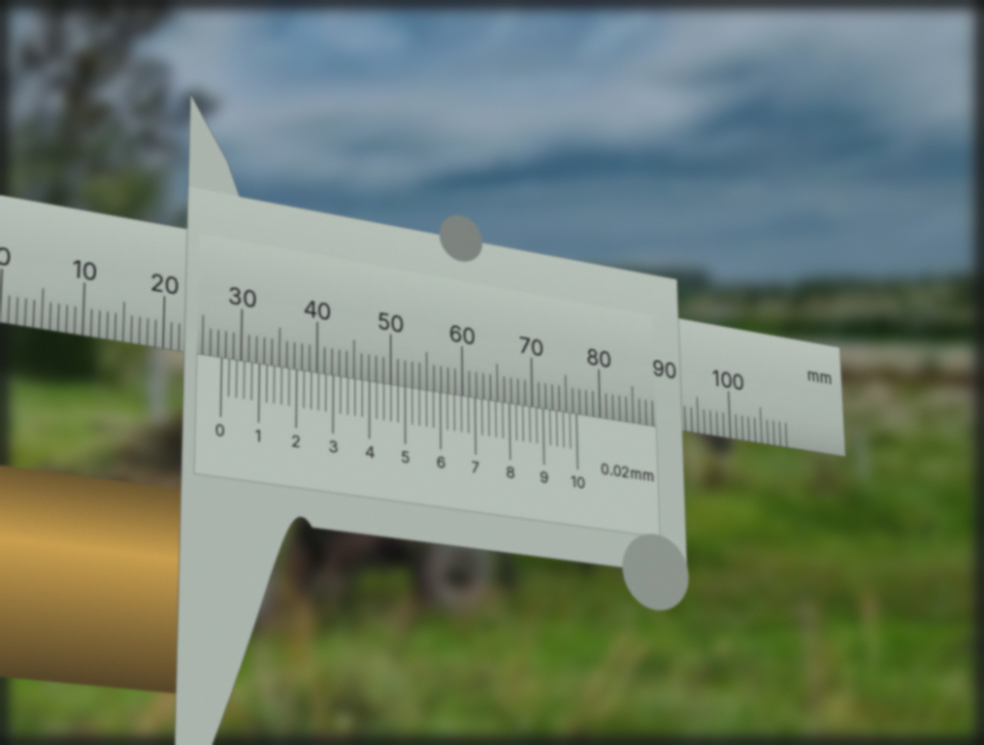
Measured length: 27.5 mm
